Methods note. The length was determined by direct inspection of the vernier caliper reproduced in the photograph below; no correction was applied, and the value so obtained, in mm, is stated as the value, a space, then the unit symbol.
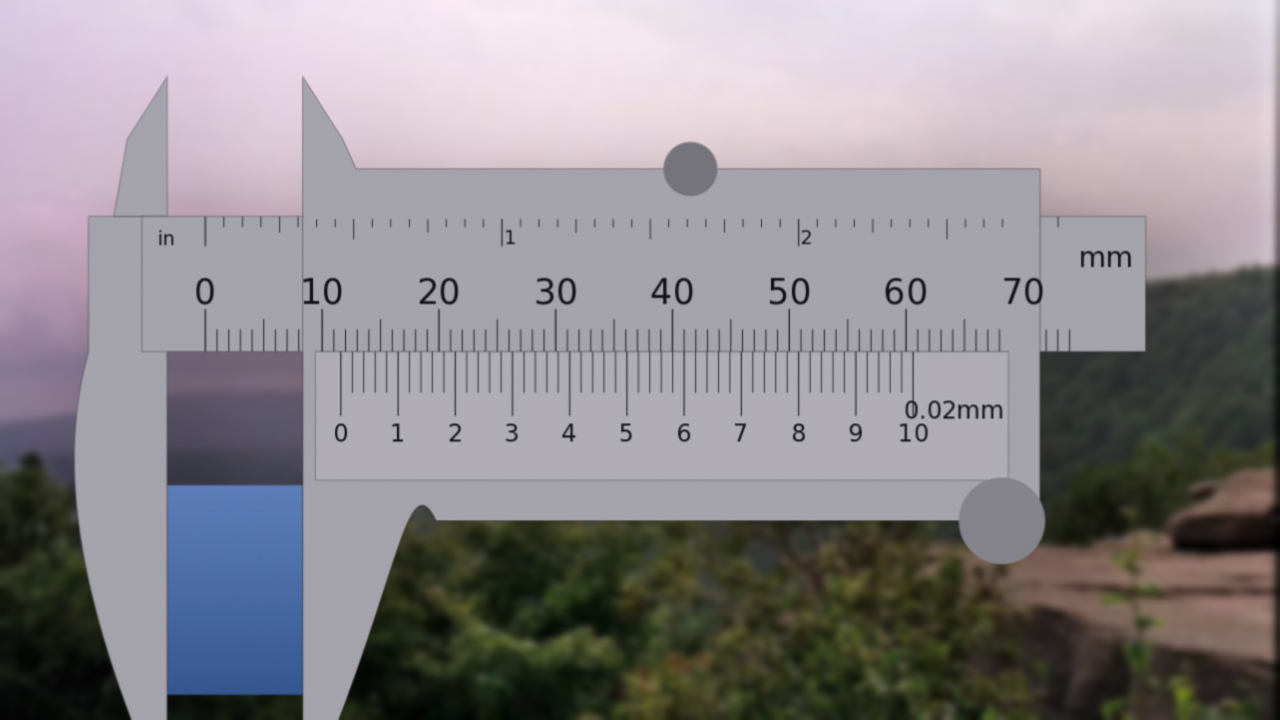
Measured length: 11.6 mm
